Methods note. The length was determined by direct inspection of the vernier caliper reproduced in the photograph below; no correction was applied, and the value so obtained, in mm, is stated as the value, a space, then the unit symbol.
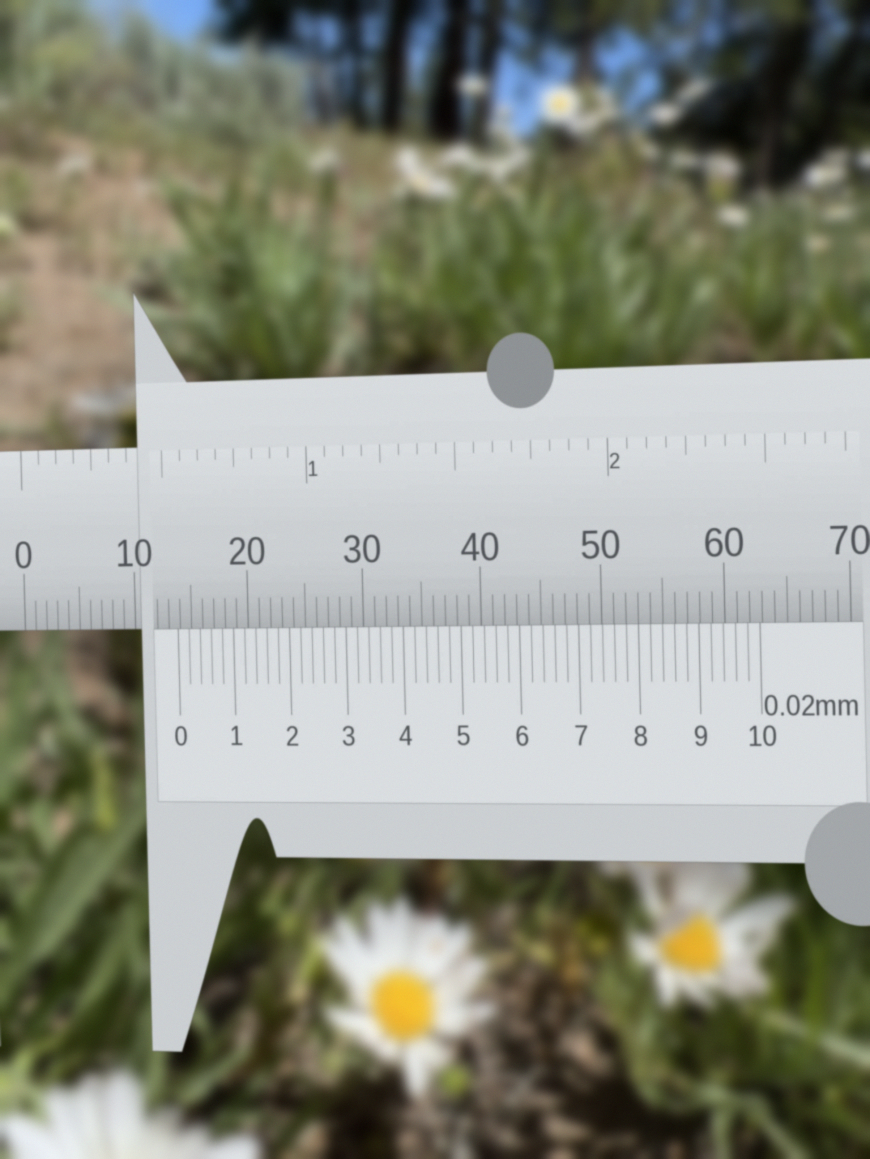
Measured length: 13.8 mm
